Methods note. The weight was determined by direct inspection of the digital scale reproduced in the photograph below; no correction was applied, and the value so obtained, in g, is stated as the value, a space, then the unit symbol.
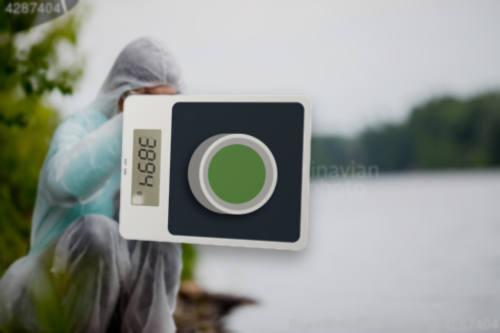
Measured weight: 3894 g
